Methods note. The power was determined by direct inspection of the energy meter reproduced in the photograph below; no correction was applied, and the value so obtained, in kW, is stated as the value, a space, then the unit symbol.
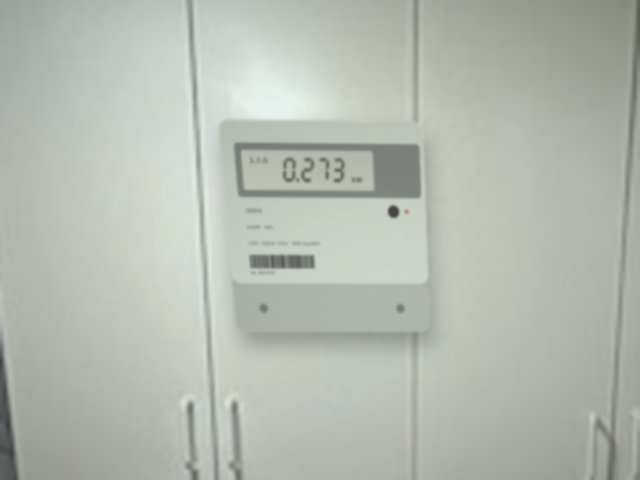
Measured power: 0.273 kW
